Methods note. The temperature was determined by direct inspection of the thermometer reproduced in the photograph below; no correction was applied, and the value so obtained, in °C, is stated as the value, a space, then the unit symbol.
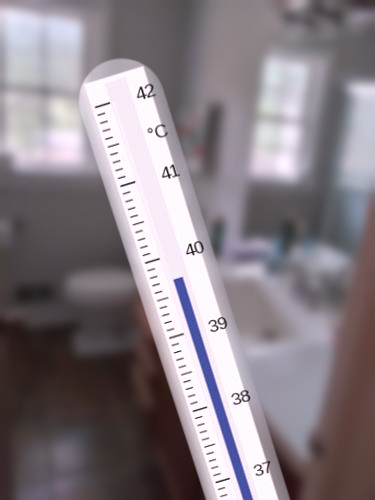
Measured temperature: 39.7 °C
